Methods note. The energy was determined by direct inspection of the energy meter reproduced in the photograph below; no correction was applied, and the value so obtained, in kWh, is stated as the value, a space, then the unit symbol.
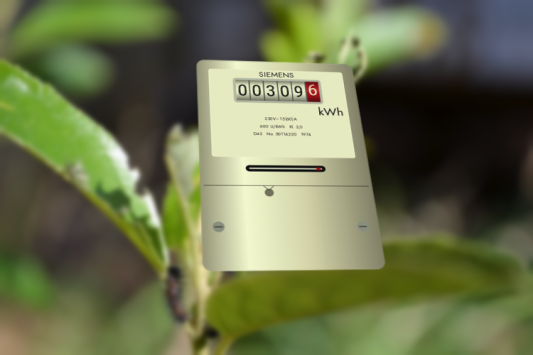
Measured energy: 309.6 kWh
